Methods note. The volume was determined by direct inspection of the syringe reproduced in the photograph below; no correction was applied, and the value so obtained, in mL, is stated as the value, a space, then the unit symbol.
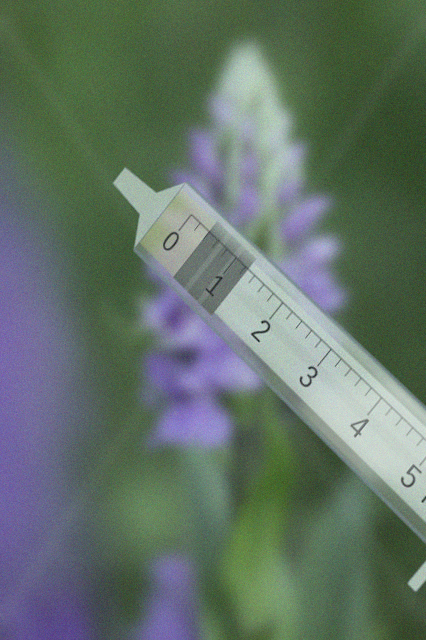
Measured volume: 0.4 mL
